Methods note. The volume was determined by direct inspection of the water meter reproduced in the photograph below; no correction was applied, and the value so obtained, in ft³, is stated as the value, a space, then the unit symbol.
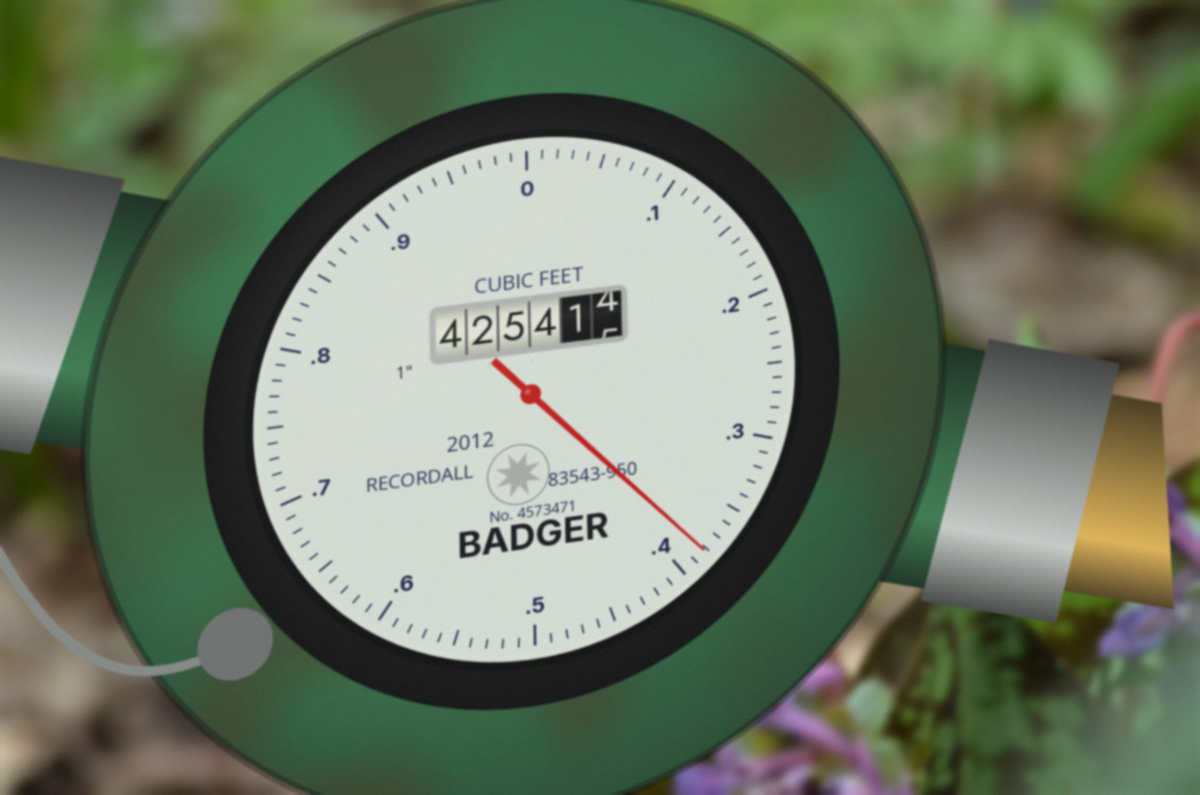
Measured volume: 425414.38 ft³
